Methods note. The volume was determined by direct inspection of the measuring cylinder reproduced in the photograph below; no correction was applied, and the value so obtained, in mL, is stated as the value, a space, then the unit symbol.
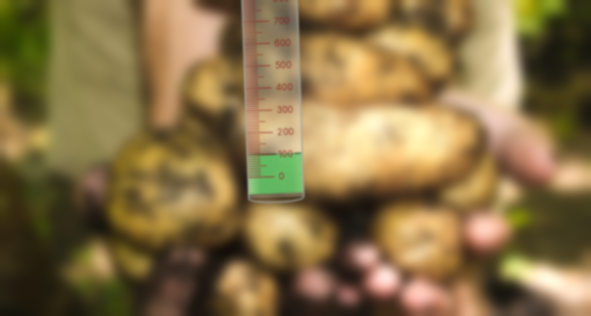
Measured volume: 100 mL
